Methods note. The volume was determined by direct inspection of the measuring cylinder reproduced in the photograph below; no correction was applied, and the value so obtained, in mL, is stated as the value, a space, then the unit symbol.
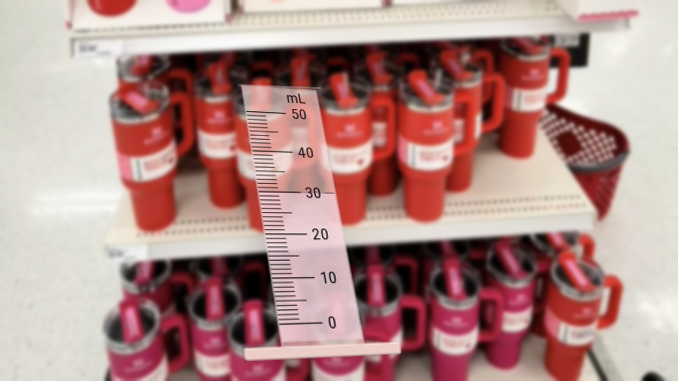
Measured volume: 30 mL
